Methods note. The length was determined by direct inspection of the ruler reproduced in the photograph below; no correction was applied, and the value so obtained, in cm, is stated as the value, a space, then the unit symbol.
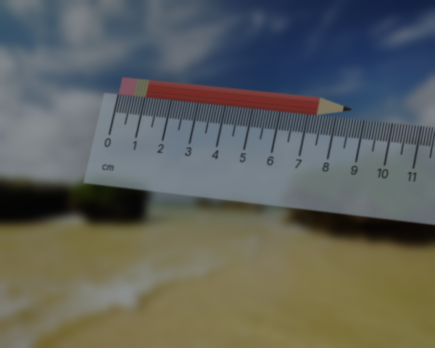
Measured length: 8.5 cm
